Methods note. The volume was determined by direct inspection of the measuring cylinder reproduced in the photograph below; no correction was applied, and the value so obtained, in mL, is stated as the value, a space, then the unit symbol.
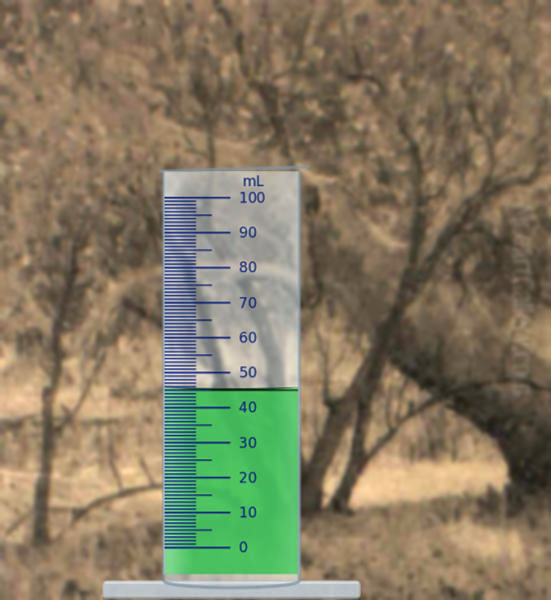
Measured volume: 45 mL
